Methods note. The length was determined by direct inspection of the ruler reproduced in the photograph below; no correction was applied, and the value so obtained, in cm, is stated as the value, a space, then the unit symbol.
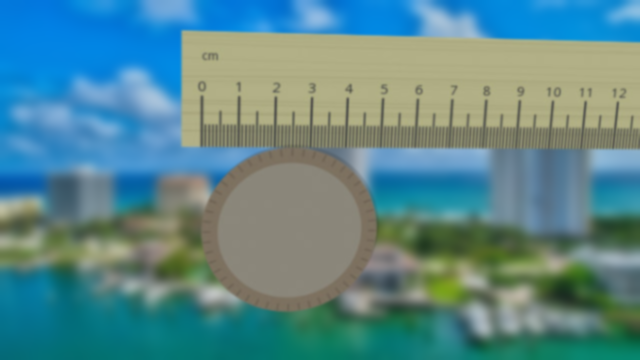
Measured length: 5 cm
